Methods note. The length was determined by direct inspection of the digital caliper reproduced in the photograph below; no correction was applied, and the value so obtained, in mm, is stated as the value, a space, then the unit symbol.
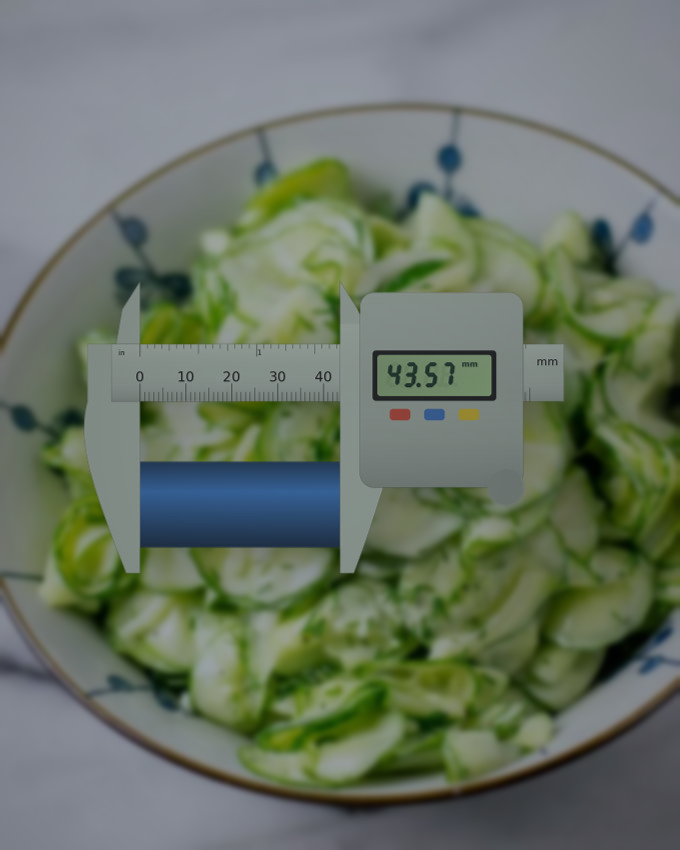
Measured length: 43.57 mm
